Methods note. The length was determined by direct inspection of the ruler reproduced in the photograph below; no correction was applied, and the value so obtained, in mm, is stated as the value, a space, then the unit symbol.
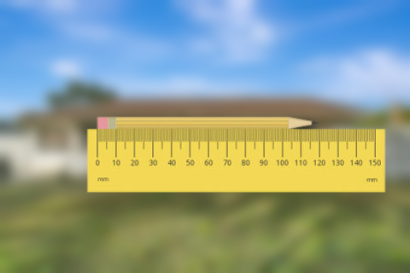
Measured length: 120 mm
